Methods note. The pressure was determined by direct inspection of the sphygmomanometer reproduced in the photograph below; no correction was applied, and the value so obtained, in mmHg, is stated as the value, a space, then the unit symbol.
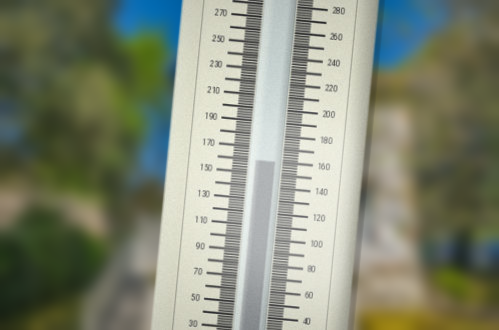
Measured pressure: 160 mmHg
